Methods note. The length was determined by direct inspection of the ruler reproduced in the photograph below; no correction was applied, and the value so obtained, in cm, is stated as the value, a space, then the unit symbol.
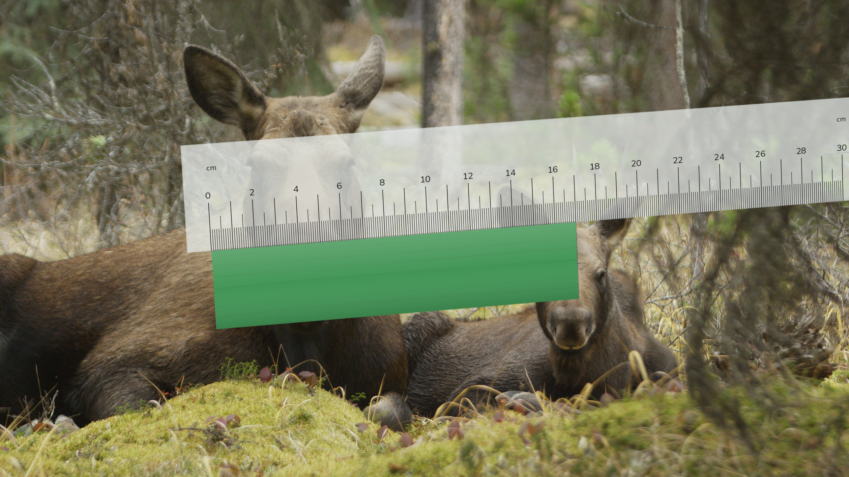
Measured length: 17 cm
